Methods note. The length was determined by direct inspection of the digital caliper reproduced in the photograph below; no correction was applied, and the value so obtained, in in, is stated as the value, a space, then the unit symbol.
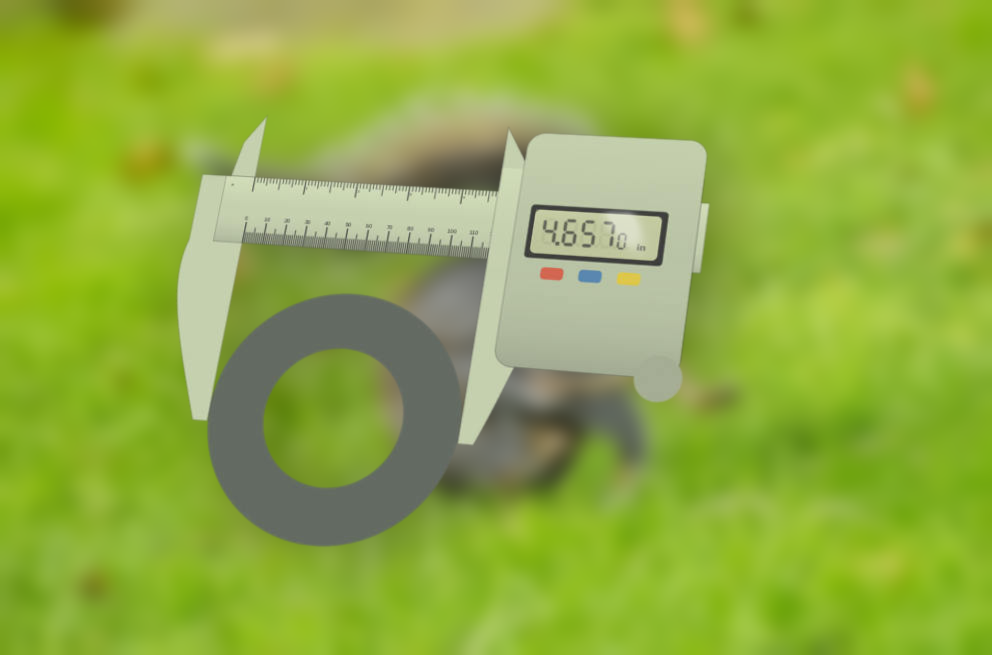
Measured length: 4.6570 in
